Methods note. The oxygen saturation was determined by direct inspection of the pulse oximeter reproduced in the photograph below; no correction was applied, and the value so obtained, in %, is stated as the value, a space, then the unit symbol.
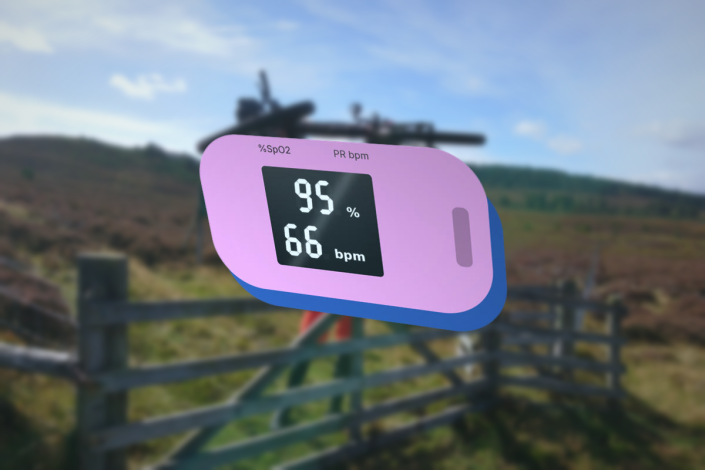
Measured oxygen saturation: 95 %
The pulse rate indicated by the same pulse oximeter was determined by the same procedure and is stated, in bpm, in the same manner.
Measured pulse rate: 66 bpm
